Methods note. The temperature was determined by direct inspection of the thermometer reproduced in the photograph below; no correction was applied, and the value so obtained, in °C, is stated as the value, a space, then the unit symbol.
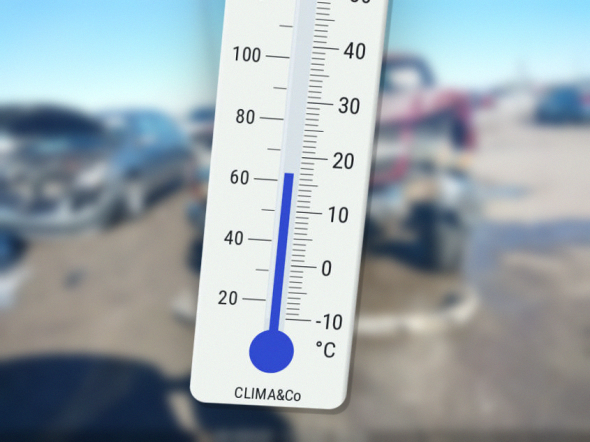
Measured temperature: 17 °C
